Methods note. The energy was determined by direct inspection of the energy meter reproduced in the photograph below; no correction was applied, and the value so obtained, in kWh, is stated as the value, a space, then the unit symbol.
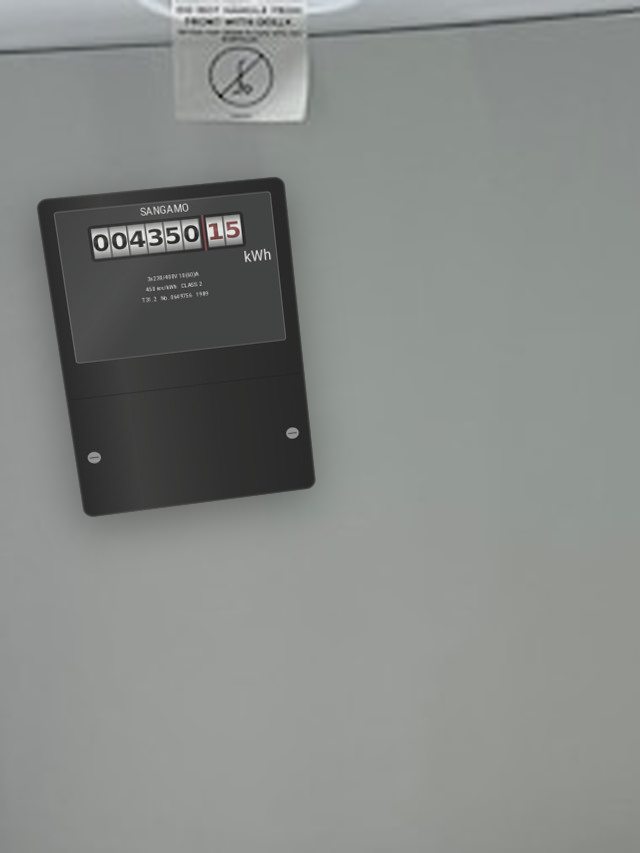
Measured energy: 4350.15 kWh
